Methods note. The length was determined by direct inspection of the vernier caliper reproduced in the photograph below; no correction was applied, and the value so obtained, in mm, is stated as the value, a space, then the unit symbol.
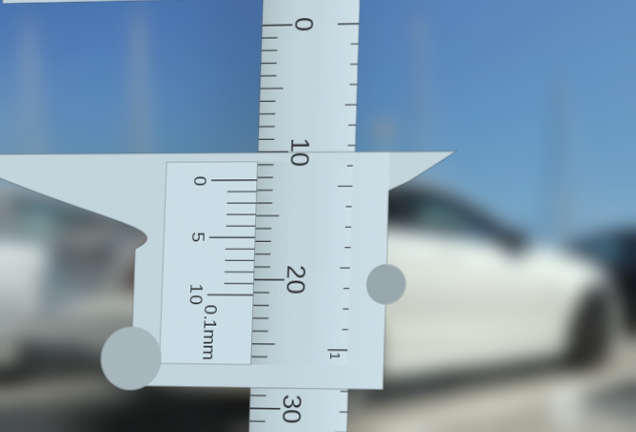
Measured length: 12.2 mm
